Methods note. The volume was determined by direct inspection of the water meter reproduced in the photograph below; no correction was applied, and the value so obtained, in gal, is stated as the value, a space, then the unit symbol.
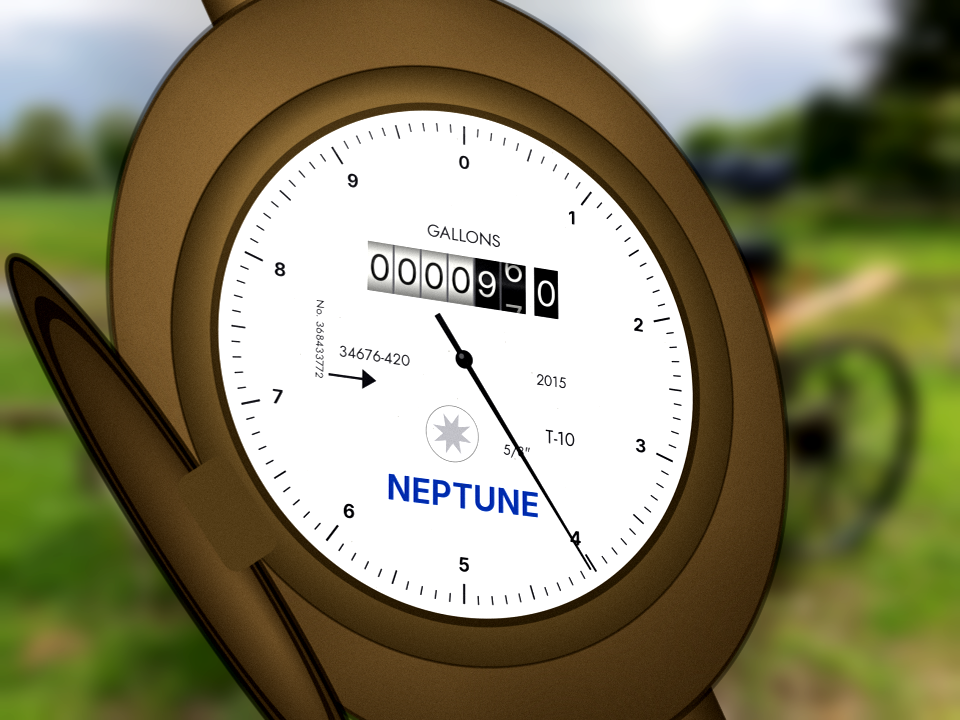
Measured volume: 964.0 gal
